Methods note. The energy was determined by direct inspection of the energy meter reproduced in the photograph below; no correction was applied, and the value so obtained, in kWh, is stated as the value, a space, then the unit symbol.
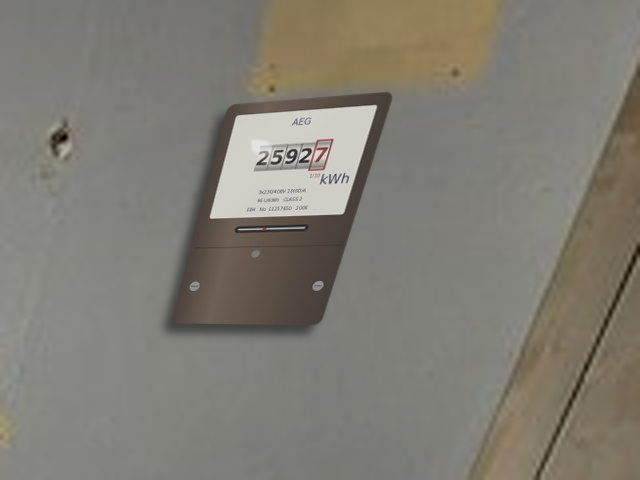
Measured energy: 2592.7 kWh
